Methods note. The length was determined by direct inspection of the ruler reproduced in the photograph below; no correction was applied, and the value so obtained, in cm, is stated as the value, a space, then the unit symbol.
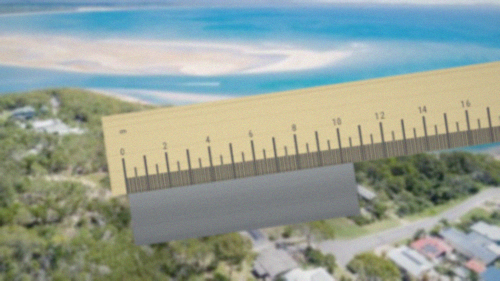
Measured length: 10.5 cm
